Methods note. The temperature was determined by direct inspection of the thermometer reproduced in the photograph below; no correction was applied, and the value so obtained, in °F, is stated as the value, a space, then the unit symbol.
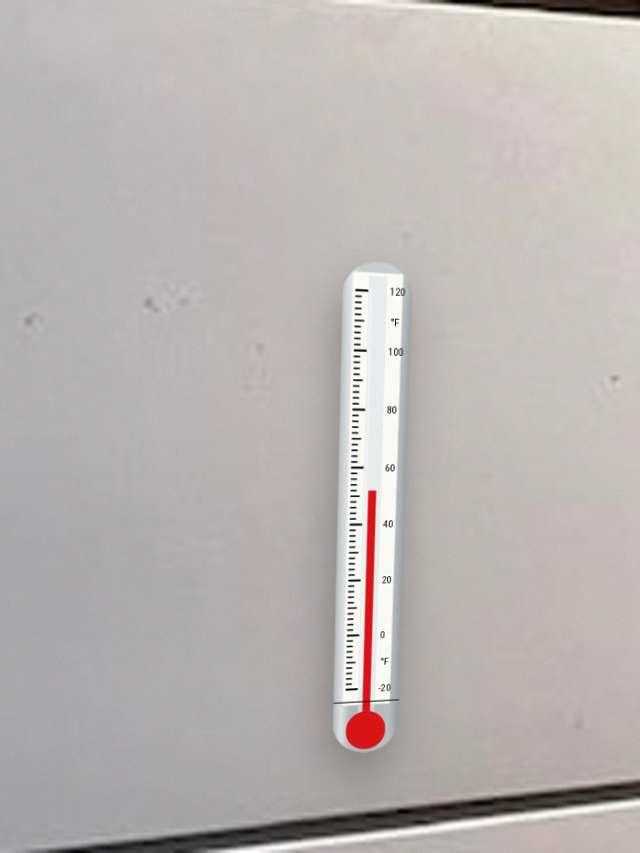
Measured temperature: 52 °F
